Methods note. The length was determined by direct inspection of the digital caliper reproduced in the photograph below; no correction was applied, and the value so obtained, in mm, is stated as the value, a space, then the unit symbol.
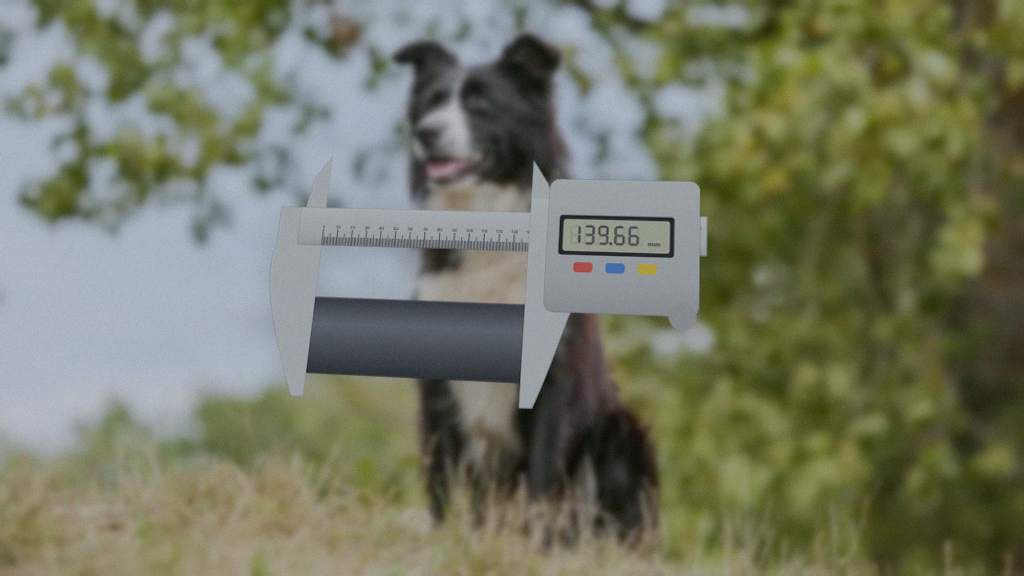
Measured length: 139.66 mm
